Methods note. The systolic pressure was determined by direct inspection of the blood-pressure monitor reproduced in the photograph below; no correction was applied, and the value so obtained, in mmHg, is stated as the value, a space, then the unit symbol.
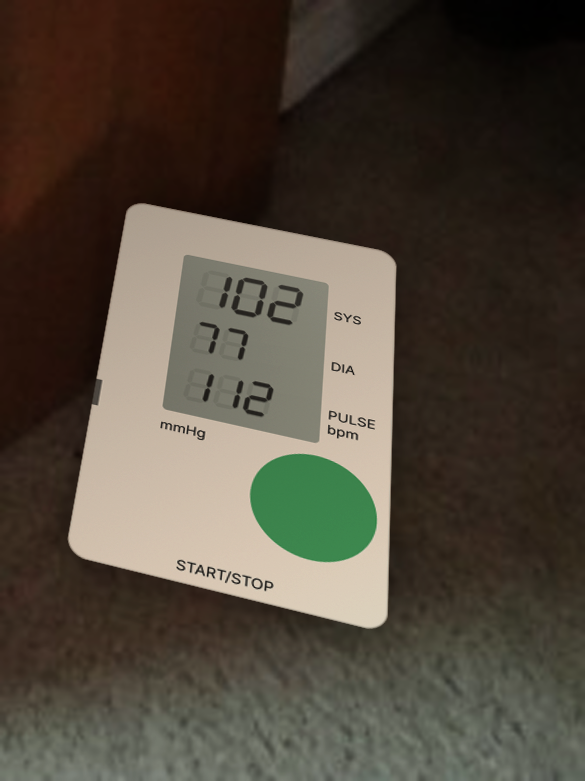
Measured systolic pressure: 102 mmHg
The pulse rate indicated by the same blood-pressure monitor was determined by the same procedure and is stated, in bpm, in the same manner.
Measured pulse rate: 112 bpm
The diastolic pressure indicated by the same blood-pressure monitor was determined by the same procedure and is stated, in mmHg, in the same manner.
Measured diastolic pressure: 77 mmHg
